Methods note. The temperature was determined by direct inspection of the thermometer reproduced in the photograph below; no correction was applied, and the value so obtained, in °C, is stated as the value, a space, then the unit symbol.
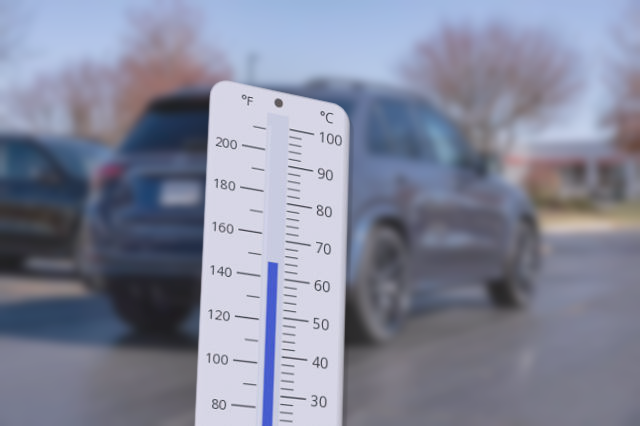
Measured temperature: 64 °C
